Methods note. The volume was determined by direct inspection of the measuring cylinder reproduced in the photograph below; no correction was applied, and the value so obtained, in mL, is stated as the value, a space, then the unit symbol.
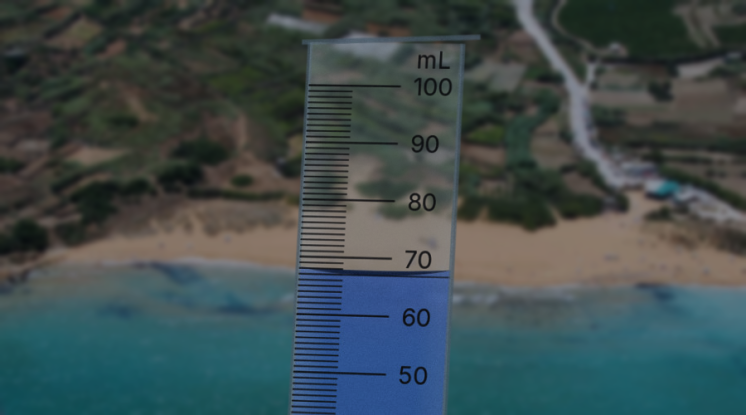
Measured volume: 67 mL
